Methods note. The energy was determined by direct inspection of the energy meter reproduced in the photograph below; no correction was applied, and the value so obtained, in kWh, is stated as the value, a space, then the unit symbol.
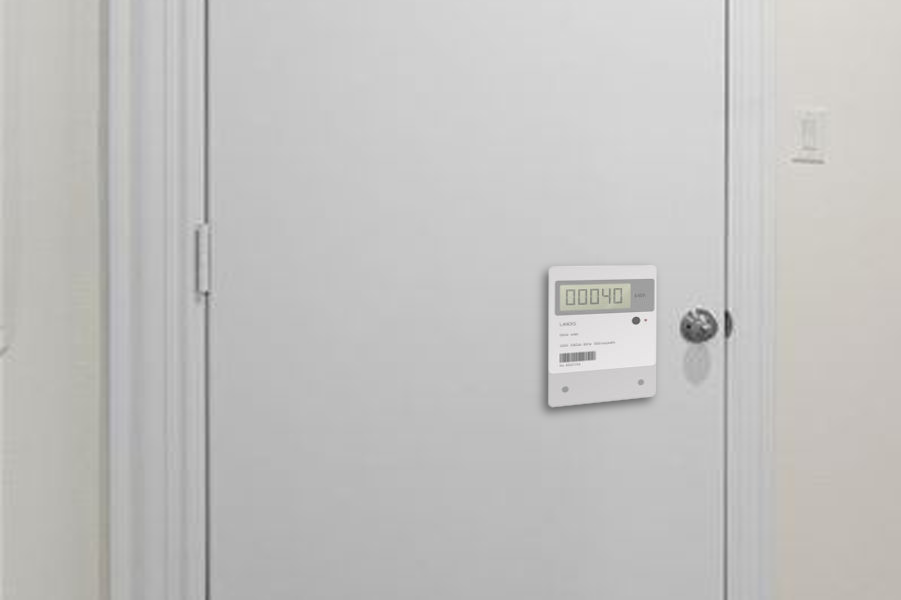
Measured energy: 40 kWh
